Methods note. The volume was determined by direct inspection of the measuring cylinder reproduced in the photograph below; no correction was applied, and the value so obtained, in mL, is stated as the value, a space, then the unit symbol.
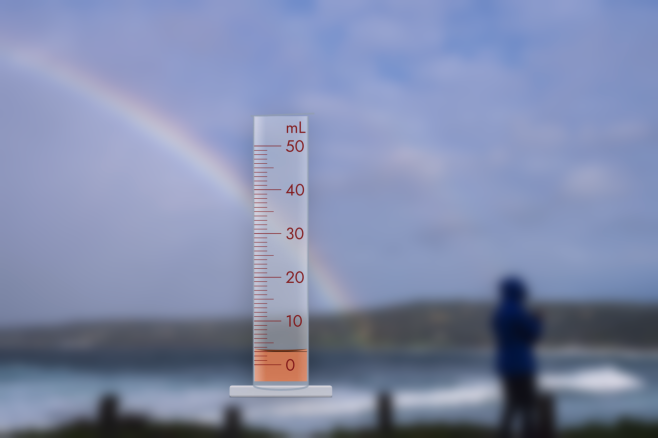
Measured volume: 3 mL
